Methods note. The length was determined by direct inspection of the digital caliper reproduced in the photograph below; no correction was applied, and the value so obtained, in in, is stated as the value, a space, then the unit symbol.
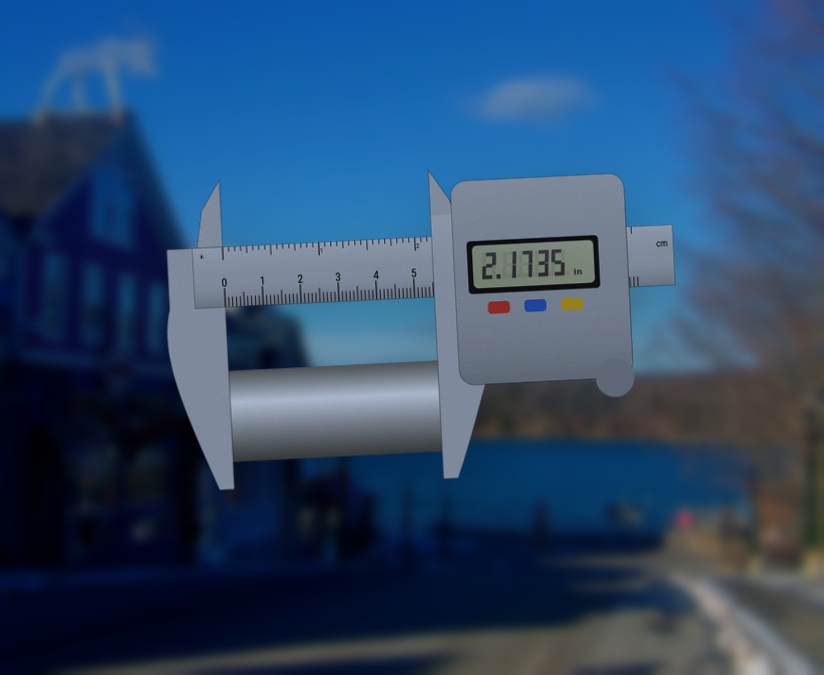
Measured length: 2.1735 in
